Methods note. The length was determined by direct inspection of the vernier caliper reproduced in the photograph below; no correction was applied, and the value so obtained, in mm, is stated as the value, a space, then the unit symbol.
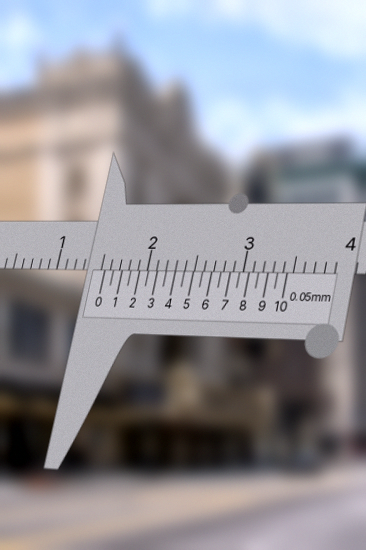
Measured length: 15.4 mm
